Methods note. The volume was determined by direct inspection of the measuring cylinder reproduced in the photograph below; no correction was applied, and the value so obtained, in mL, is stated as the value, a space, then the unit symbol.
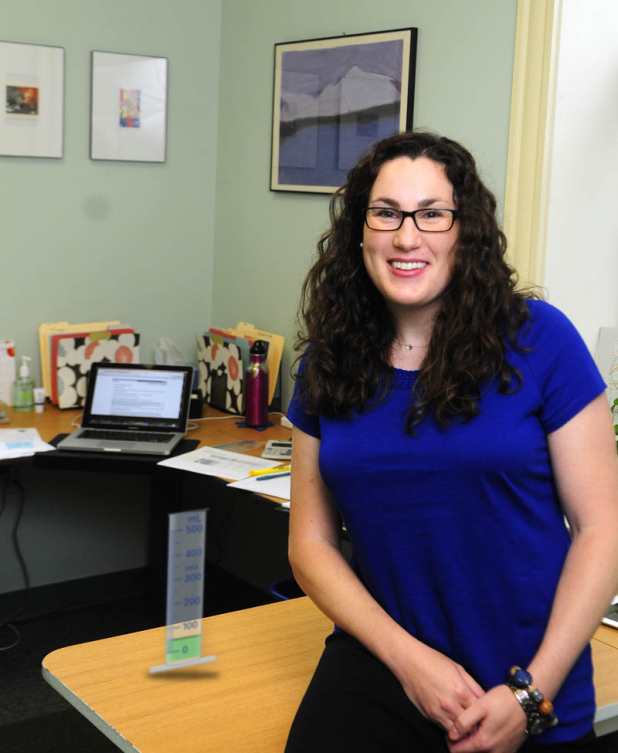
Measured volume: 50 mL
